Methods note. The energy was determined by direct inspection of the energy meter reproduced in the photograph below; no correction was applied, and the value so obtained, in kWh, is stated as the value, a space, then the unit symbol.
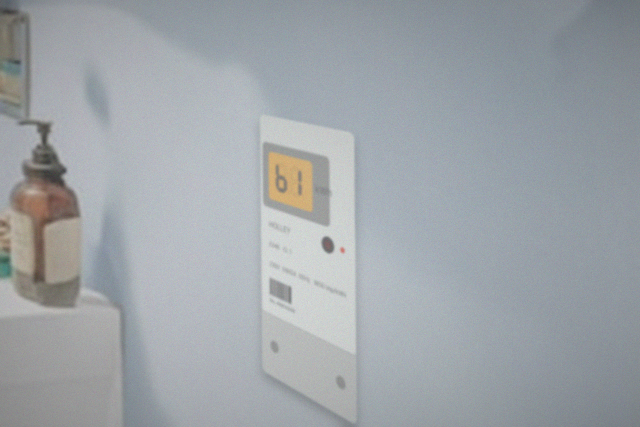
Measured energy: 61 kWh
